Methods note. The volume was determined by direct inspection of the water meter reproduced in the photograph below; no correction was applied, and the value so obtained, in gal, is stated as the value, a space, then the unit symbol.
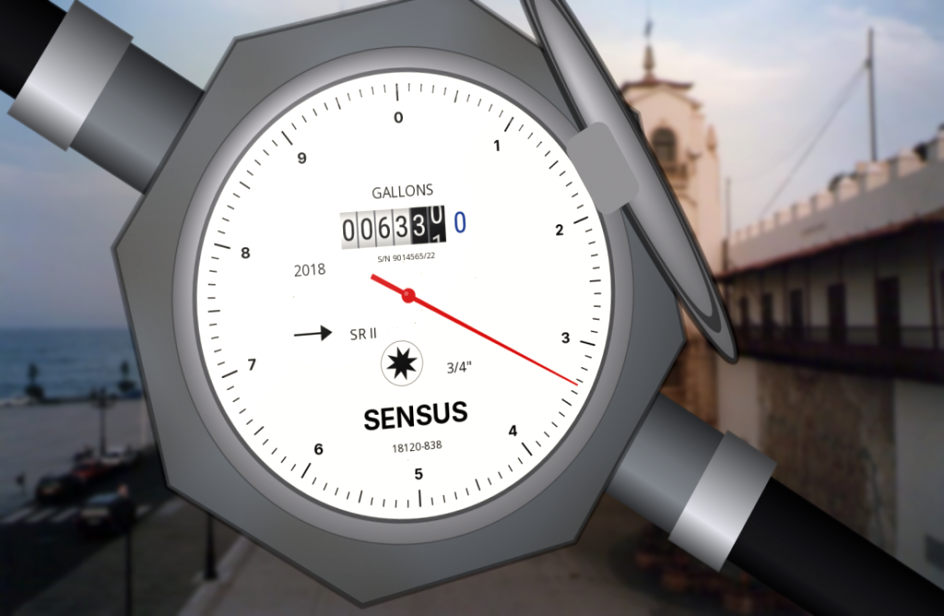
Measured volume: 63303.3 gal
